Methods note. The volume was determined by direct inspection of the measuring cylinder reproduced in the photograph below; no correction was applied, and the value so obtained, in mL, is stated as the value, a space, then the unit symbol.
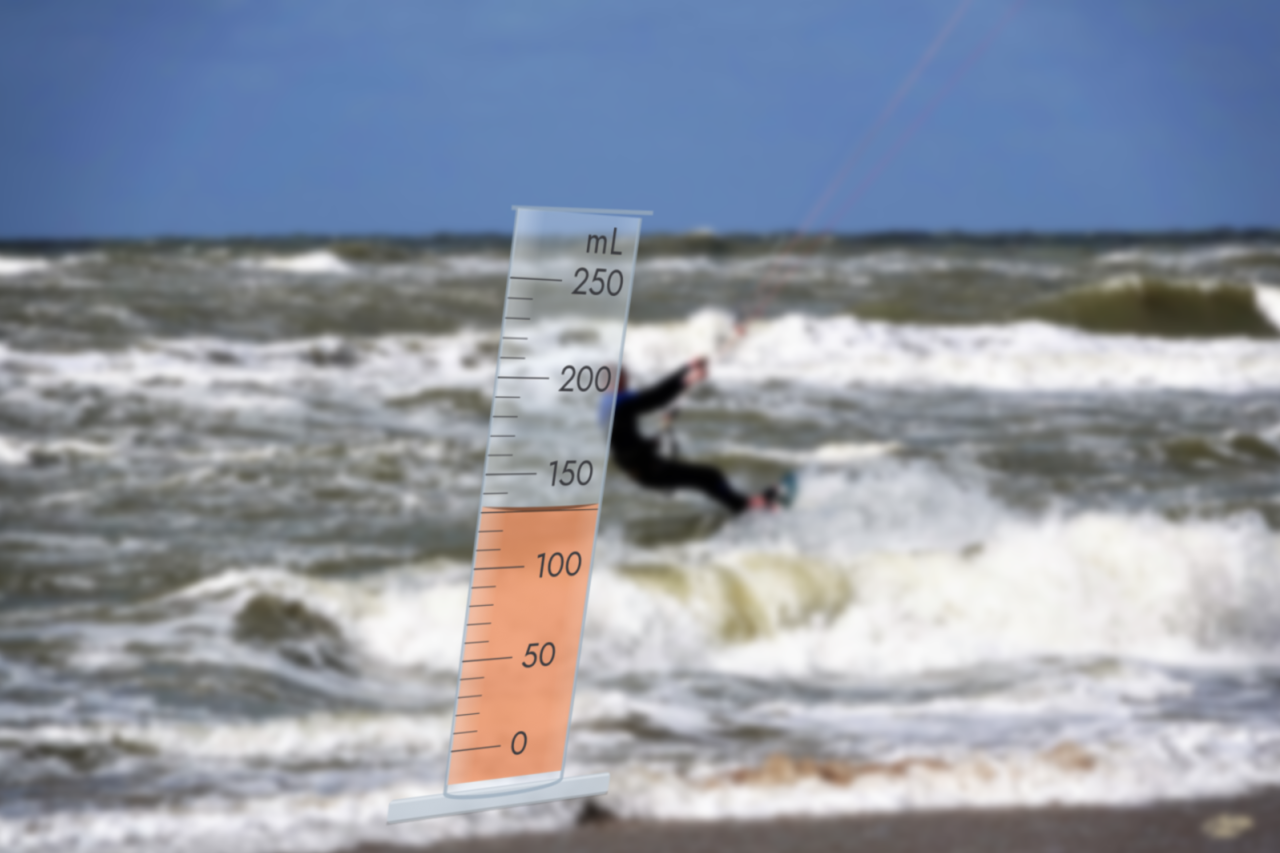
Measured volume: 130 mL
